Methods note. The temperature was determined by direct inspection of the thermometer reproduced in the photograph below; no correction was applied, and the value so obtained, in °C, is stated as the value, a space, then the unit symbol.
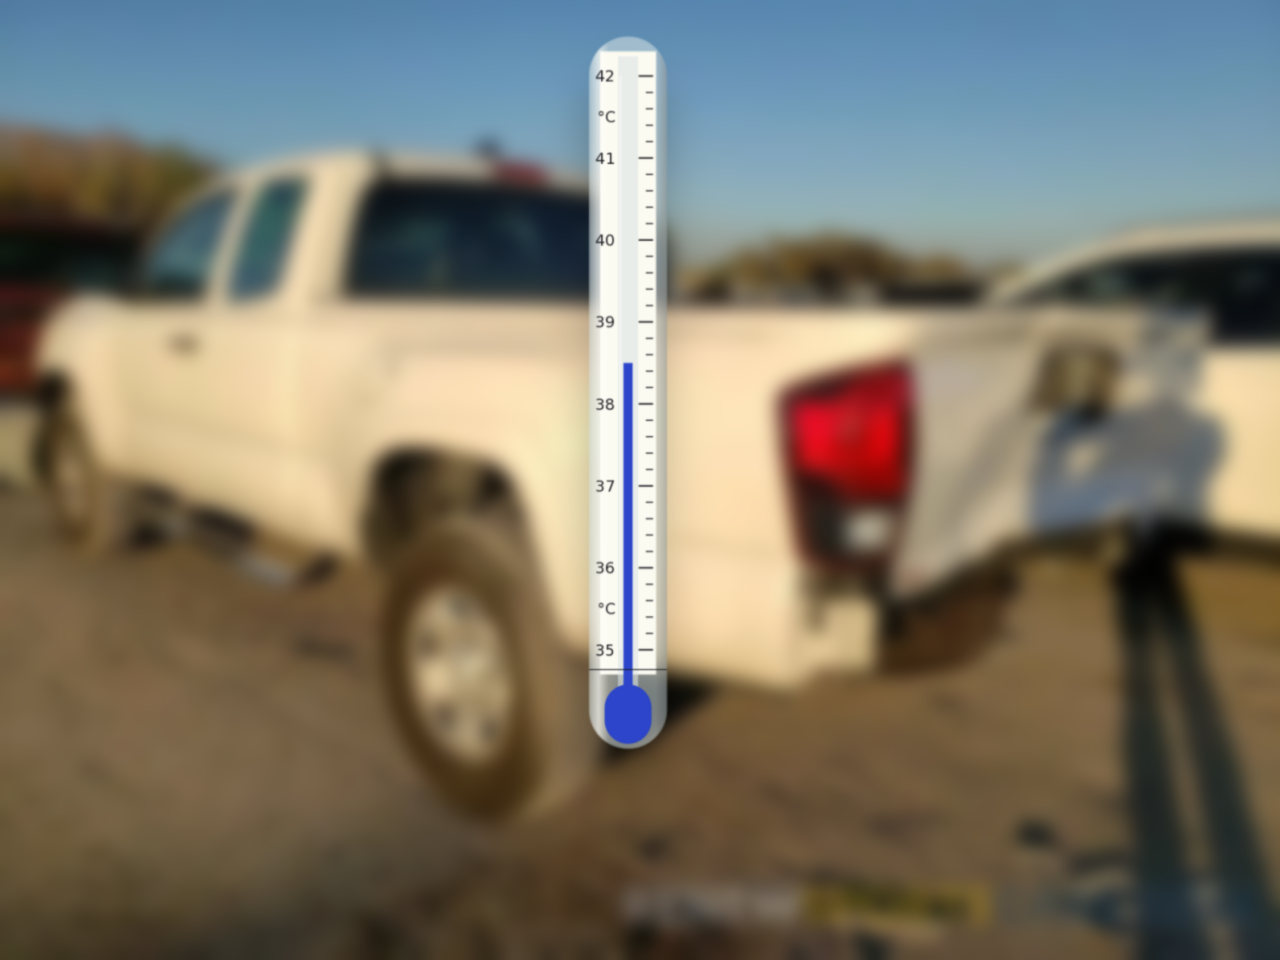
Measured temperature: 38.5 °C
